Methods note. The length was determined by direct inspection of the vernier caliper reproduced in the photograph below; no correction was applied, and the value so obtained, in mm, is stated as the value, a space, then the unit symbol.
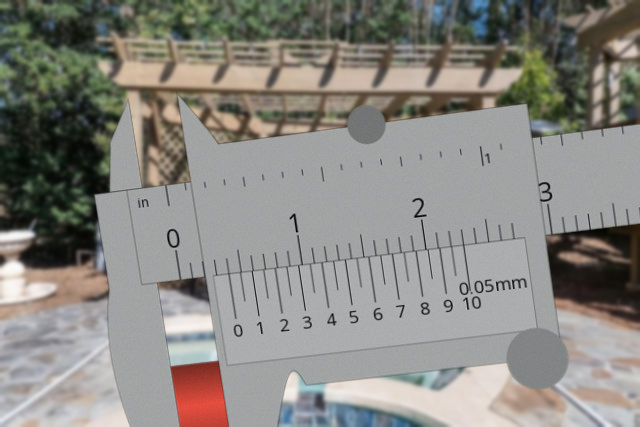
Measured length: 4.0 mm
